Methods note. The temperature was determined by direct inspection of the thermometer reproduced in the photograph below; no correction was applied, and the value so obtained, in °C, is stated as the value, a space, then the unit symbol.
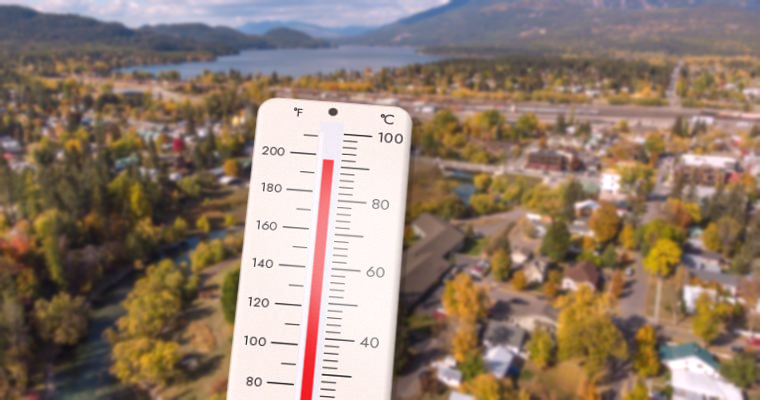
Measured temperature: 92 °C
